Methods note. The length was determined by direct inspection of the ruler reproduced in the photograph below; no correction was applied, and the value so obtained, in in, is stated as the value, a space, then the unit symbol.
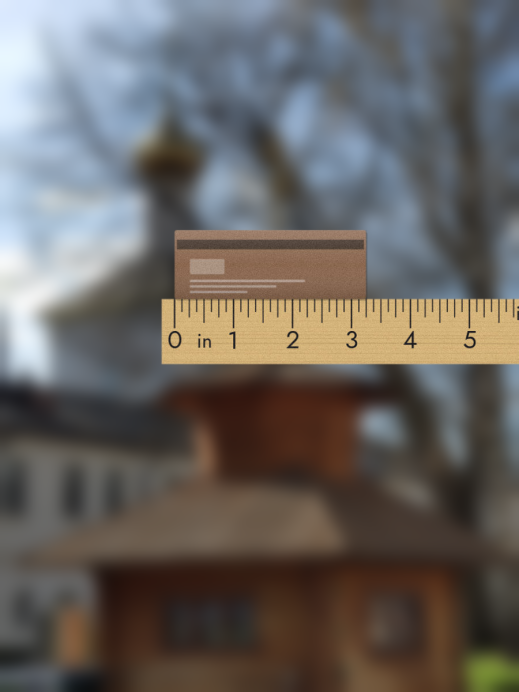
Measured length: 3.25 in
